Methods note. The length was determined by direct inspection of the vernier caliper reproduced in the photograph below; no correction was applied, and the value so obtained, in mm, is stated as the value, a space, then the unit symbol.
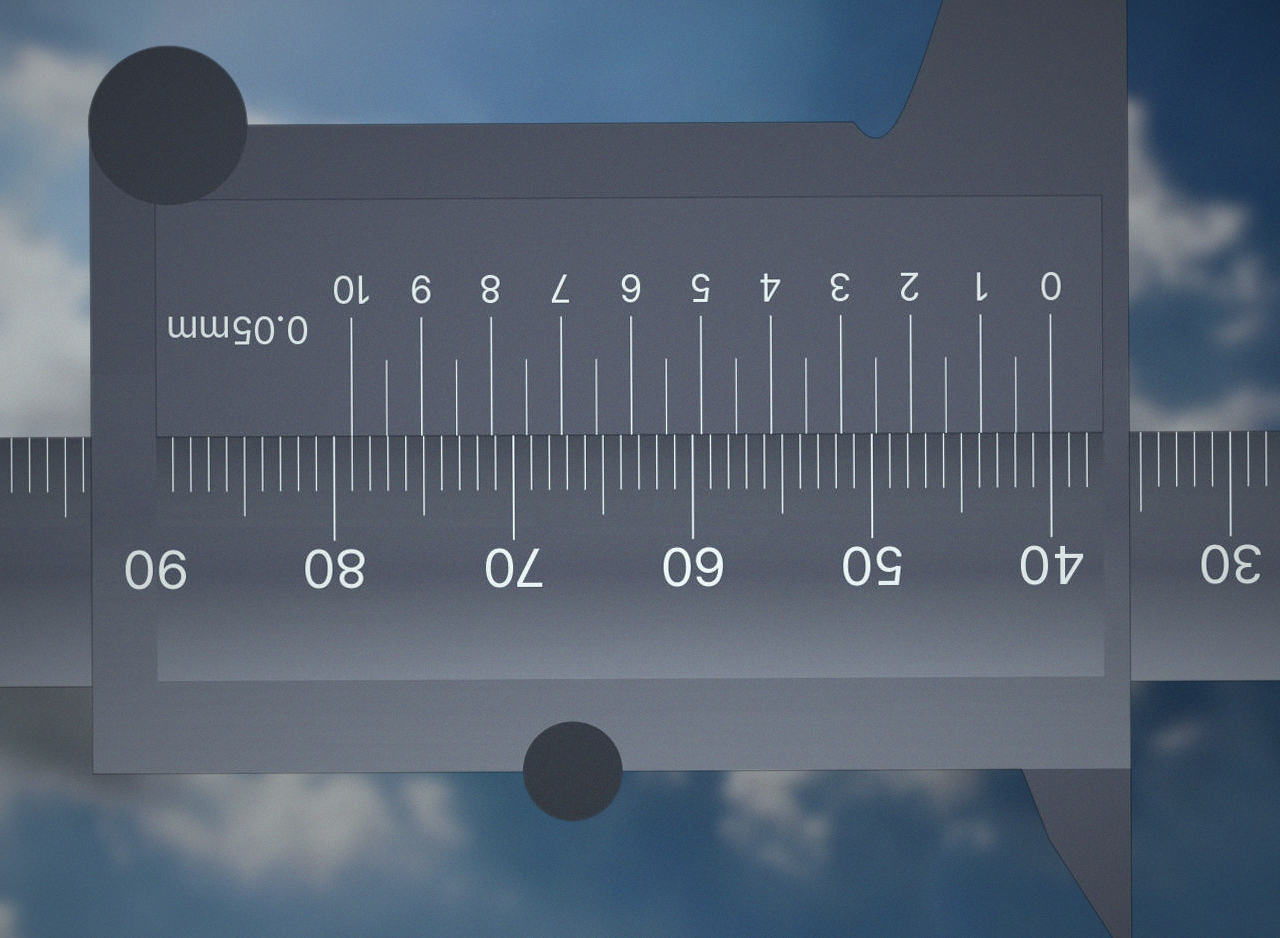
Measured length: 40.0 mm
